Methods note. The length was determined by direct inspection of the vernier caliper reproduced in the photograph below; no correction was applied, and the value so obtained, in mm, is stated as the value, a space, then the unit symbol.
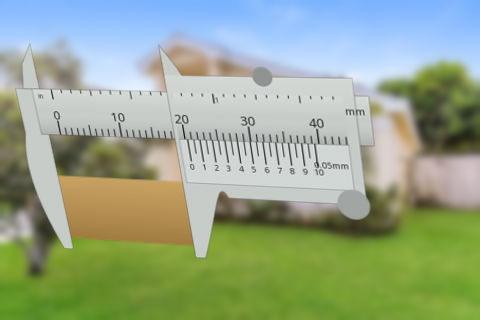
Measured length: 20.4 mm
